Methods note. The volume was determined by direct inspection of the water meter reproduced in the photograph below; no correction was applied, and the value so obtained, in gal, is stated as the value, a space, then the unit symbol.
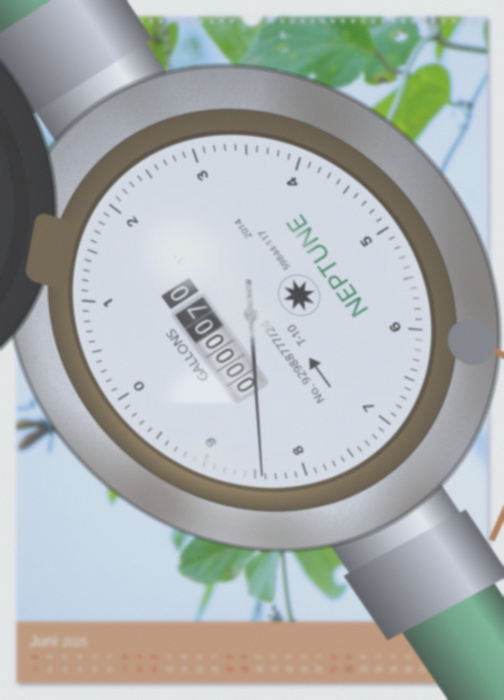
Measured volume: 68.4 gal
